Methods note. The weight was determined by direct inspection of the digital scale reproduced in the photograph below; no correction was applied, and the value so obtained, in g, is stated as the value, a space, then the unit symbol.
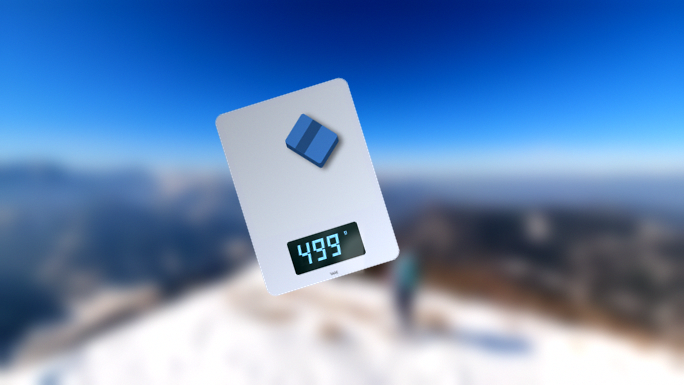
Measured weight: 499 g
